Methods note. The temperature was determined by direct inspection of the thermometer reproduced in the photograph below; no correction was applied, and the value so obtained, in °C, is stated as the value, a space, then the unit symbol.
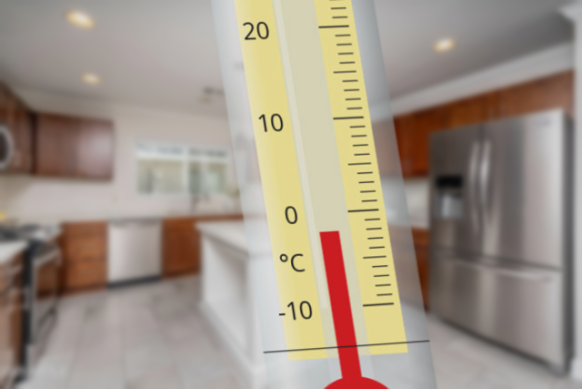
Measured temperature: -2 °C
